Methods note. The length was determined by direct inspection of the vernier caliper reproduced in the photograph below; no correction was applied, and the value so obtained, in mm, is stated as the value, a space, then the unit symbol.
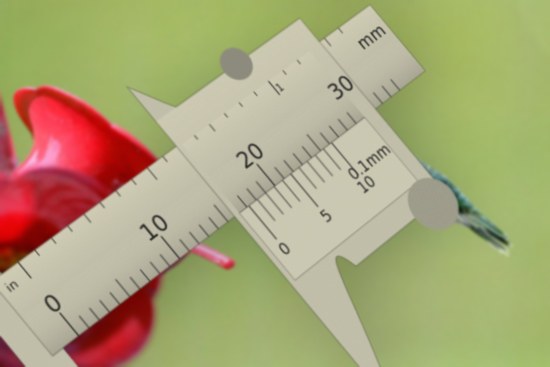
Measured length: 17.2 mm
